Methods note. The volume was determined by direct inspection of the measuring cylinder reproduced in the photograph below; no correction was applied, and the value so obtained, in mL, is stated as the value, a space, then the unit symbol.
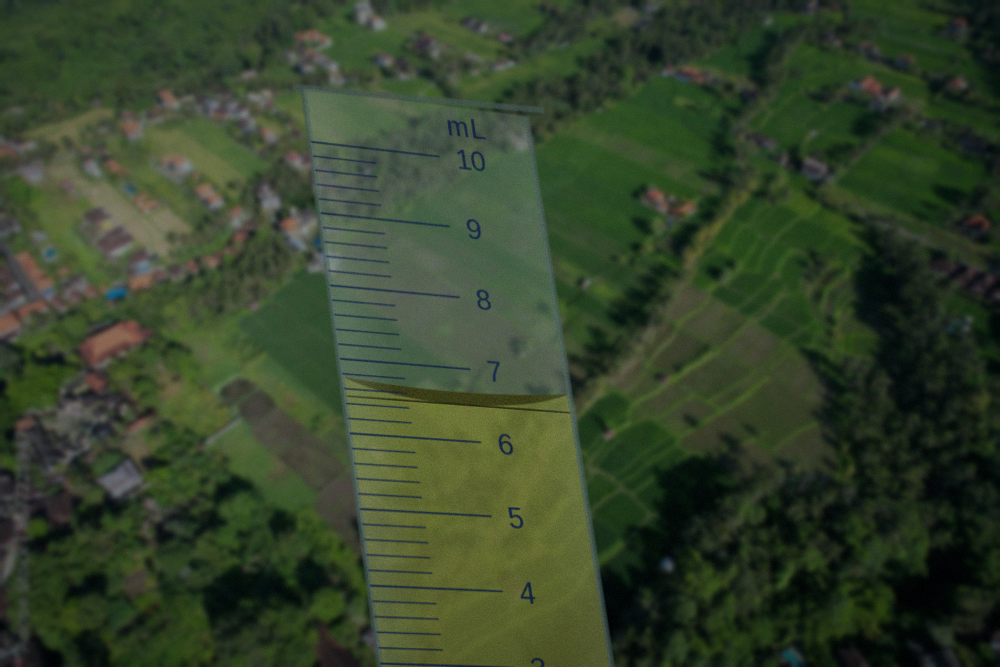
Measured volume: 6.5 mL
